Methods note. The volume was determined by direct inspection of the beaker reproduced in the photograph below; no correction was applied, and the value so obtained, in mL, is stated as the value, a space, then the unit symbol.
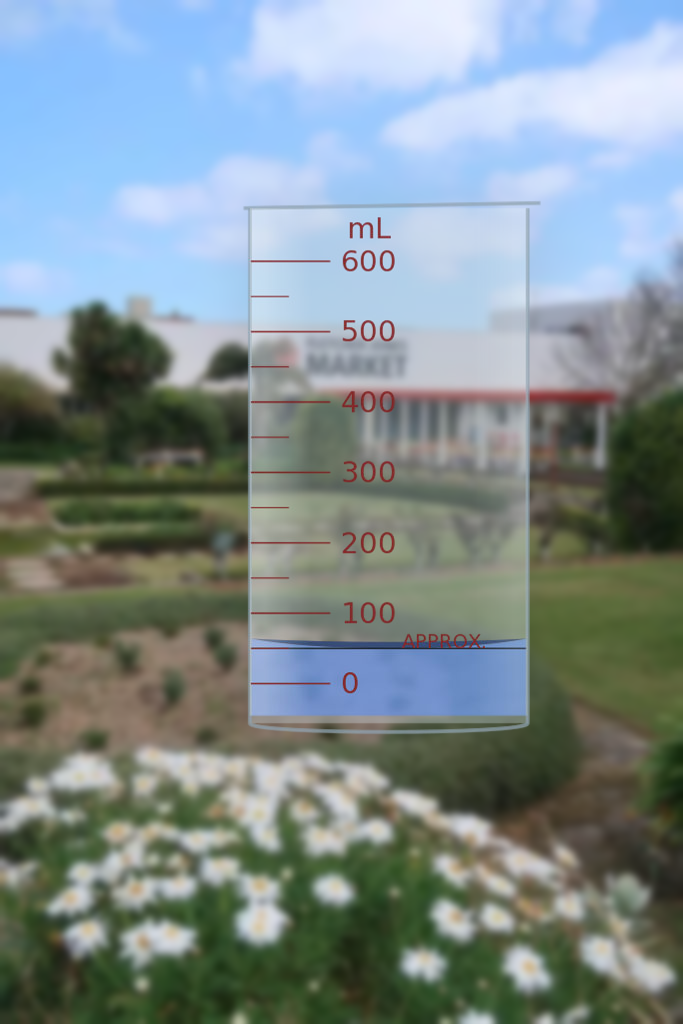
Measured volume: 50 mL
